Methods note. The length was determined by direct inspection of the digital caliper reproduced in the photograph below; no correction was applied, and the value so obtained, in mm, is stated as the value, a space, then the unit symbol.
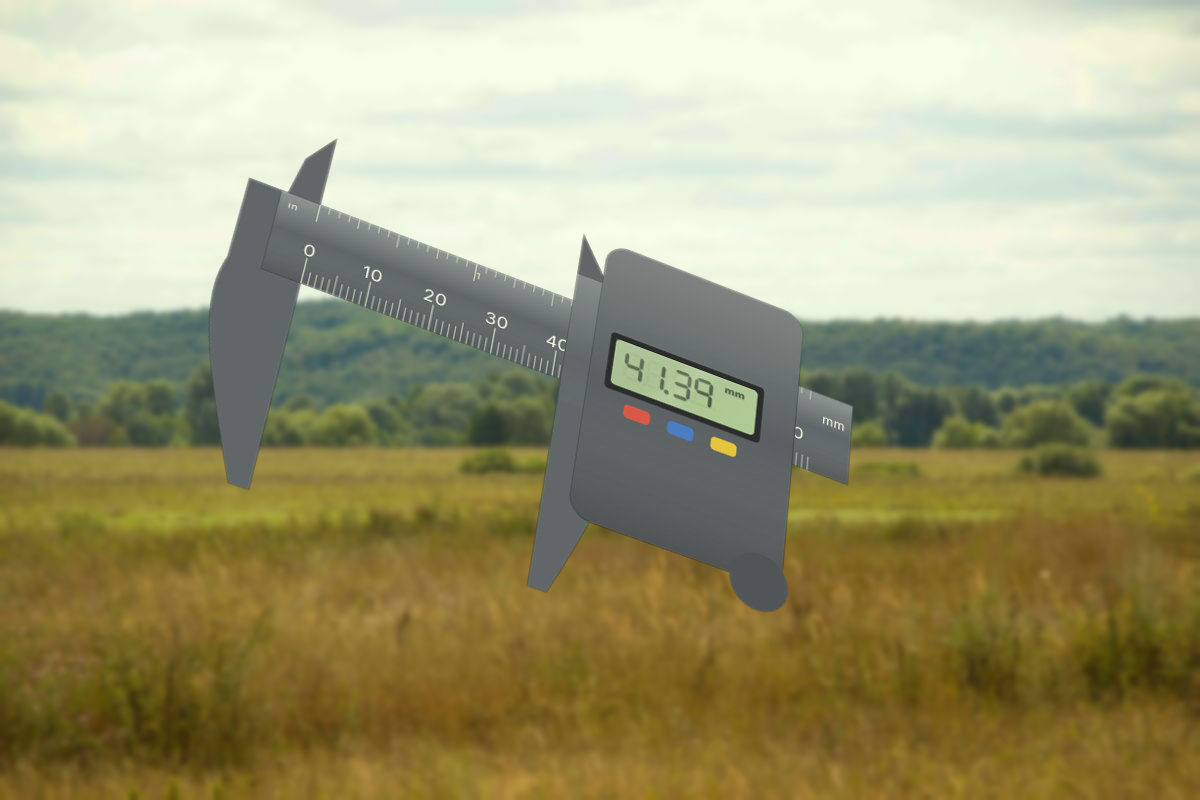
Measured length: 41.39 mm
